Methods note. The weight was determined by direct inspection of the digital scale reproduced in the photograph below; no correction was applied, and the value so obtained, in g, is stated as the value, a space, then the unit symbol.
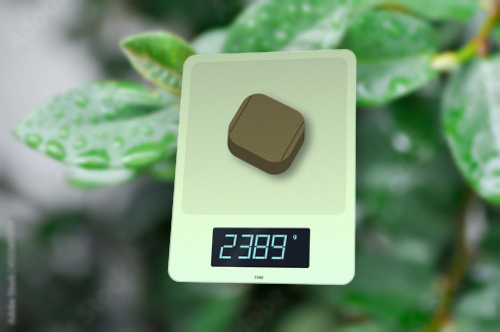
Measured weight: 2389 g
